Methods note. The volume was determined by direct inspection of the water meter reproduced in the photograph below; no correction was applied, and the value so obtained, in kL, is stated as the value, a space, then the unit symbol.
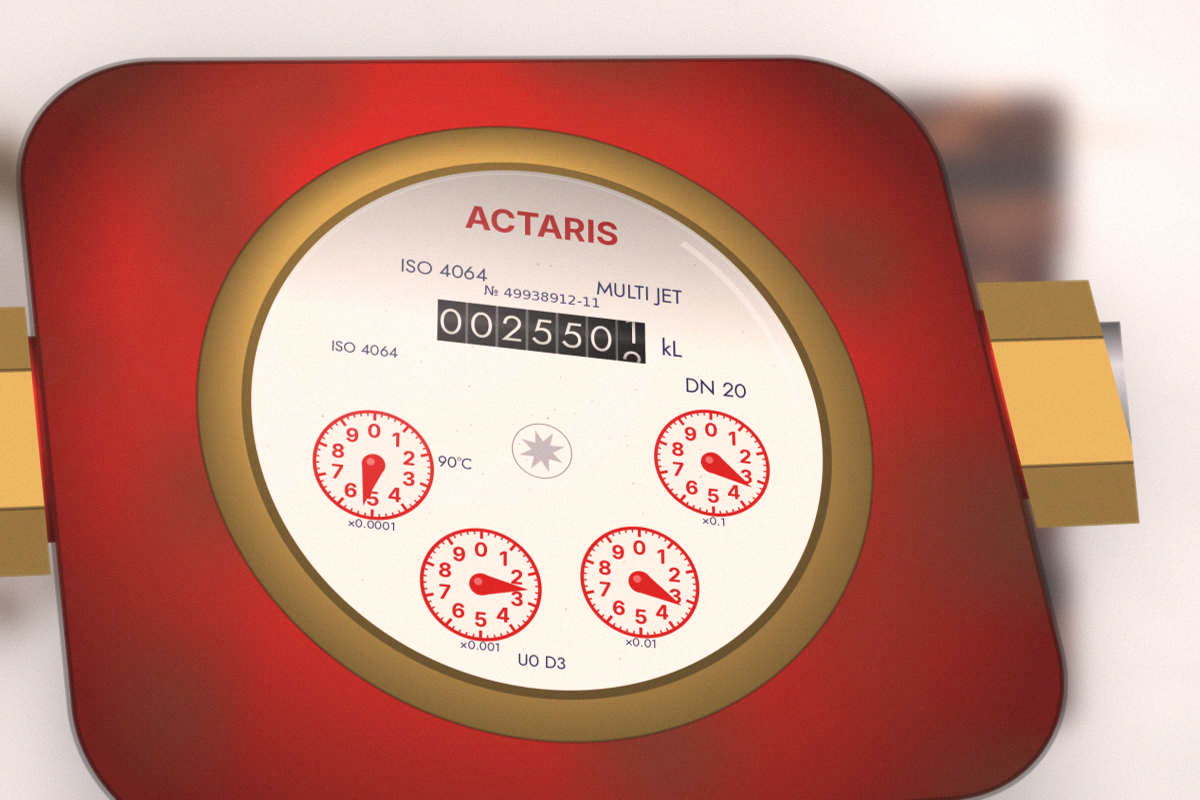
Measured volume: 25501.3325 kL
